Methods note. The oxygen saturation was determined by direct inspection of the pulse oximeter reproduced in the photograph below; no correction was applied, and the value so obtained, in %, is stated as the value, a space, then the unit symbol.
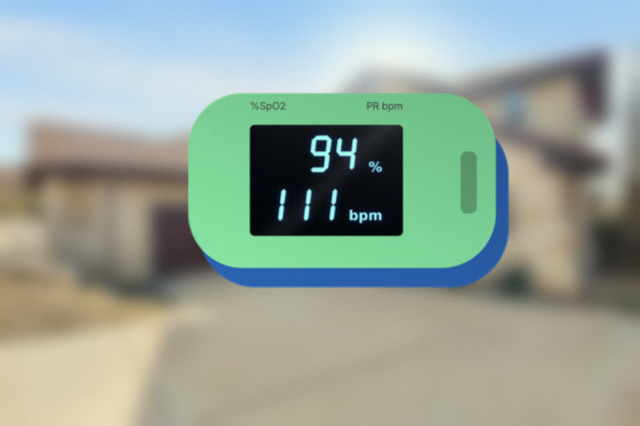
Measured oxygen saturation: 94 %
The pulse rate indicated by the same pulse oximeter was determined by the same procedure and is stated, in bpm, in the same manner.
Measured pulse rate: 111 bpm
